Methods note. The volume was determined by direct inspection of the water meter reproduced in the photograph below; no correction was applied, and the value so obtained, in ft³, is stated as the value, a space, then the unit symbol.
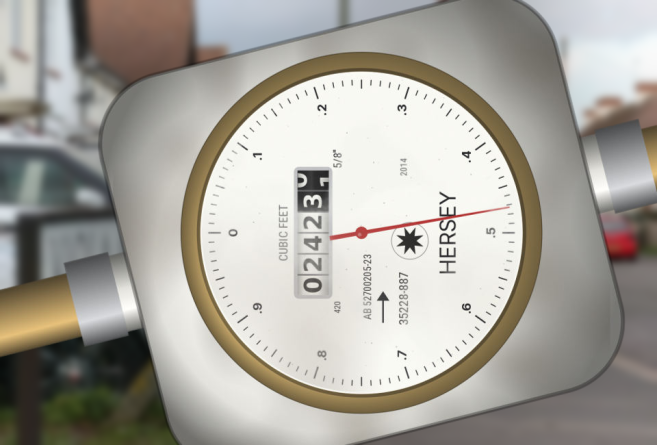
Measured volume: 24230.47 ft³
